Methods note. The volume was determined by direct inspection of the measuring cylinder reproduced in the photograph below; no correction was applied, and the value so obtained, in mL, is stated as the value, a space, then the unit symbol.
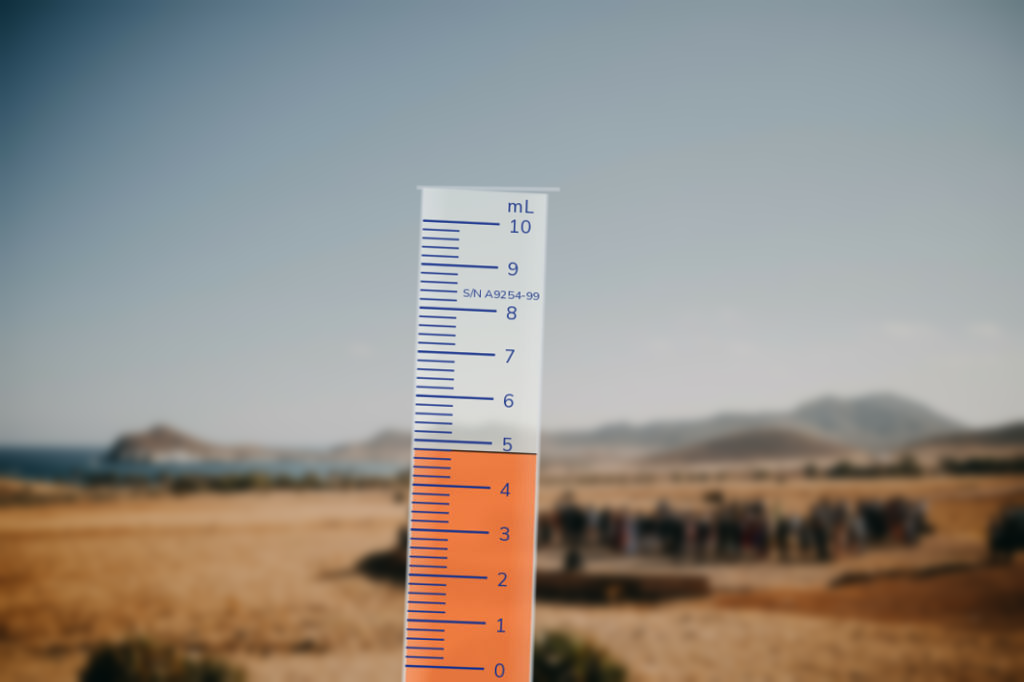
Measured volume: 4.8 mL
